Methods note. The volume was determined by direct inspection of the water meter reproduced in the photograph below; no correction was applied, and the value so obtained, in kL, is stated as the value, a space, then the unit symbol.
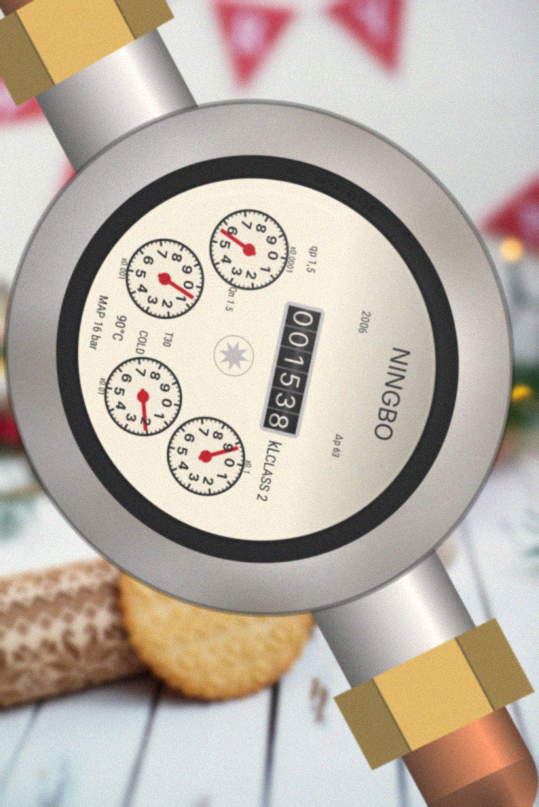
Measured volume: 1537.9205 kL
